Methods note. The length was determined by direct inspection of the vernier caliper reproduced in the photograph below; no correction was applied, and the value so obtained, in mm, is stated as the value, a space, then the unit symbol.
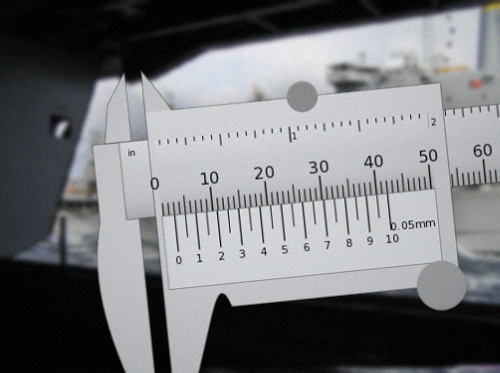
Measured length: 3.0 mm
